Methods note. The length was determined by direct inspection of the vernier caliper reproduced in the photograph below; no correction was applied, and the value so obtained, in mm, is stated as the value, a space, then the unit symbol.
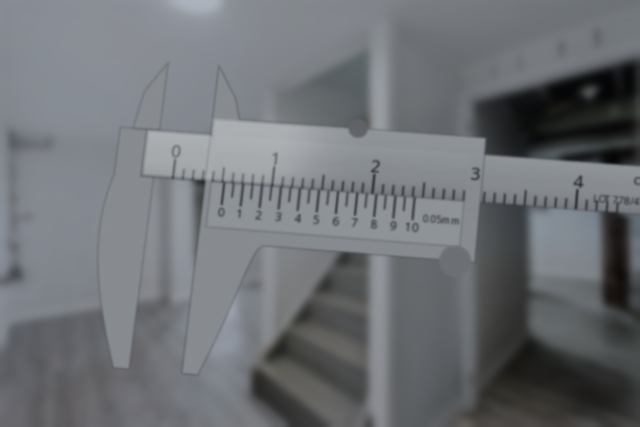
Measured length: 5.2 mm
